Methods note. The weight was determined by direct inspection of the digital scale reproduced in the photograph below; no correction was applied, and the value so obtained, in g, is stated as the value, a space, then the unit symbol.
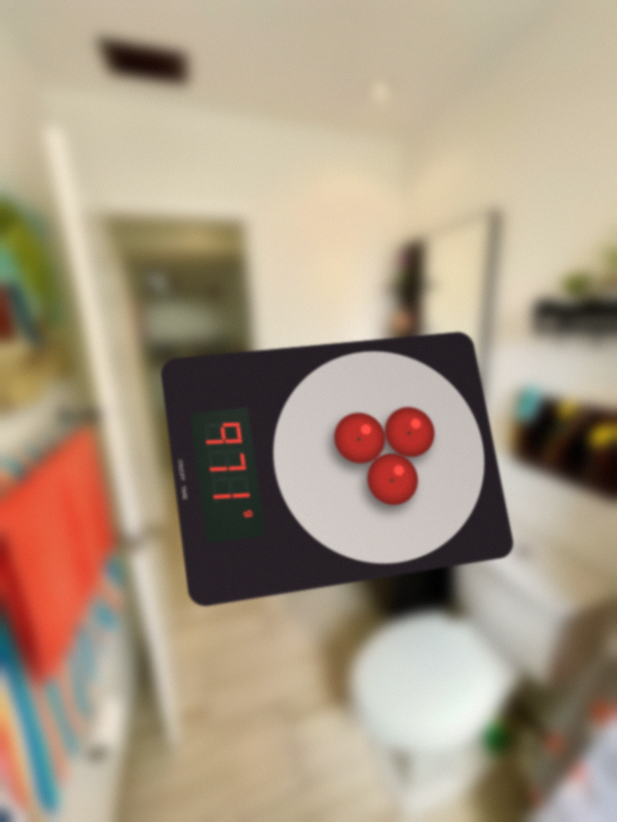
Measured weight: 971 g
